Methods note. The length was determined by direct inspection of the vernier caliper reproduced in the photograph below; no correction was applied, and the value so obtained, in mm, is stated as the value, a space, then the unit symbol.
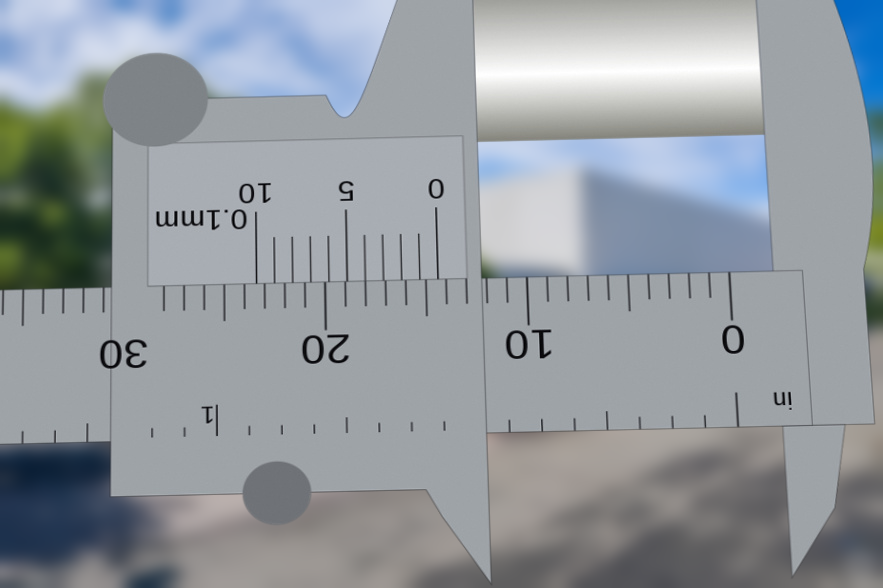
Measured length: 14.4 mm
